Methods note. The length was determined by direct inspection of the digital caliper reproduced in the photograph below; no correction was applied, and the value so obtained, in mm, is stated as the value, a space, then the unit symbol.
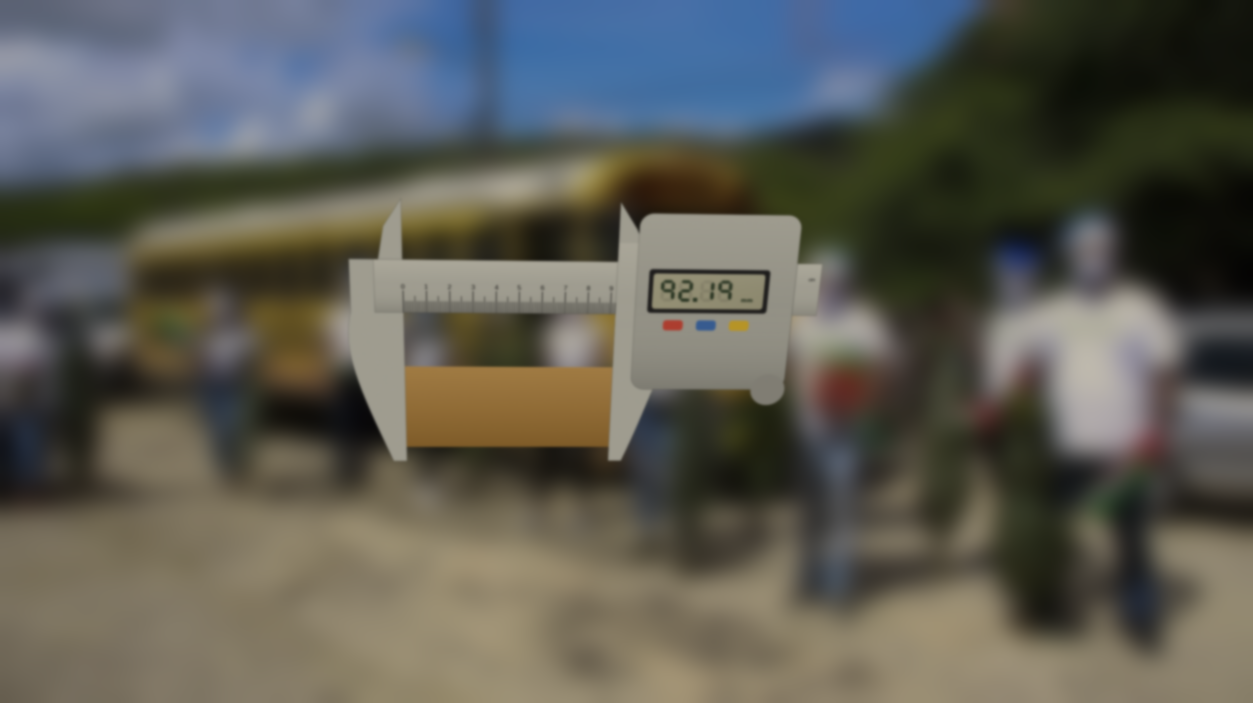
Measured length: 92.19 mm
